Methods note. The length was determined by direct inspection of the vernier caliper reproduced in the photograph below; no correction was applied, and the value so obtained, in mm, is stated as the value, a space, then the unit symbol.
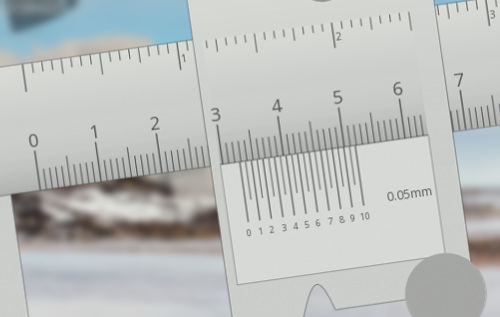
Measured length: 32.8 mm
